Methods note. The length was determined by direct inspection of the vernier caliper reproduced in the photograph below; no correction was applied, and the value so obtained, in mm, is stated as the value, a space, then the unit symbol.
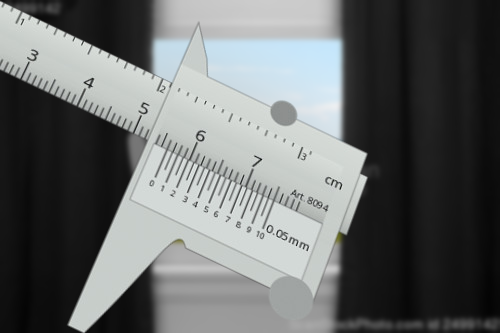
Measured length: 56.0 mm
